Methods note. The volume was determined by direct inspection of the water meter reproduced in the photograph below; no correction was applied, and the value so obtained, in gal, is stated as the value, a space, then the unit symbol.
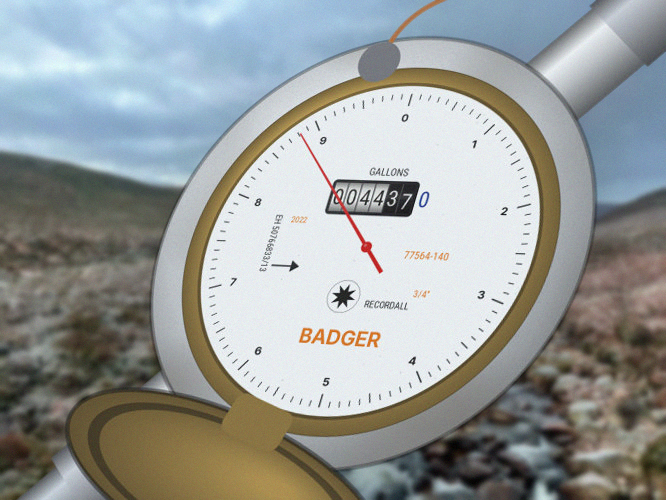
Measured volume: 44368.8 gal
